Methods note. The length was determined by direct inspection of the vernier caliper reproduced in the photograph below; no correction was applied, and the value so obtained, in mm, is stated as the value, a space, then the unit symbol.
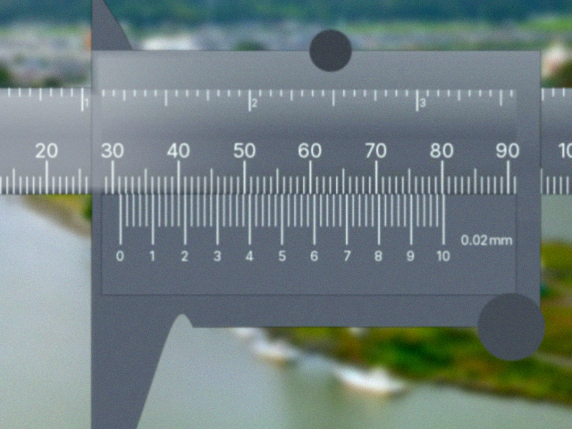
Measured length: 31.2 mm
